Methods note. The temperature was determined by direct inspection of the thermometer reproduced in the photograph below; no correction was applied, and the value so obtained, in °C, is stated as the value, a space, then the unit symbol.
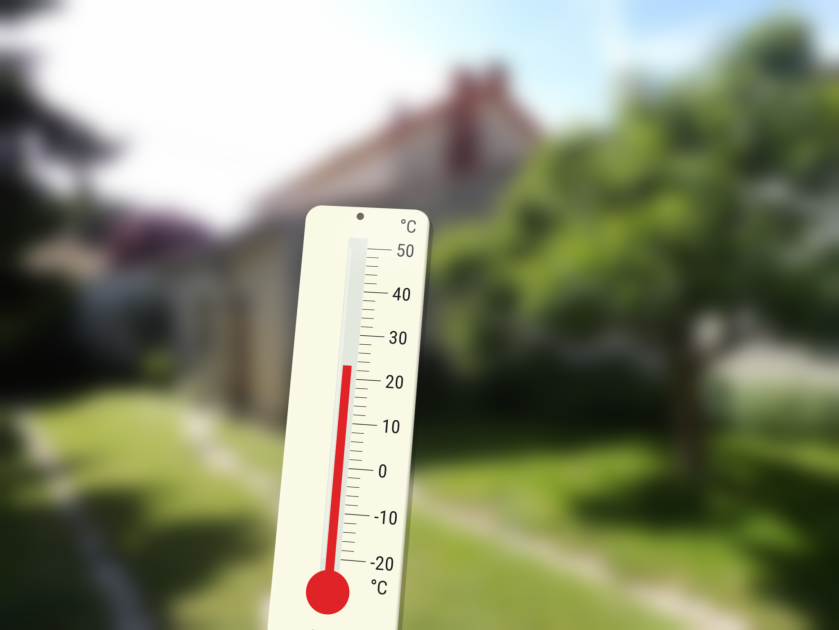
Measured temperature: 23 °C
